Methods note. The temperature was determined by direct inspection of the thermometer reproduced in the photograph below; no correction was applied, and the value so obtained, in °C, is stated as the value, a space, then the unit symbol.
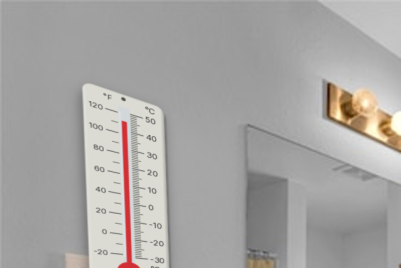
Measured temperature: 45 °C
